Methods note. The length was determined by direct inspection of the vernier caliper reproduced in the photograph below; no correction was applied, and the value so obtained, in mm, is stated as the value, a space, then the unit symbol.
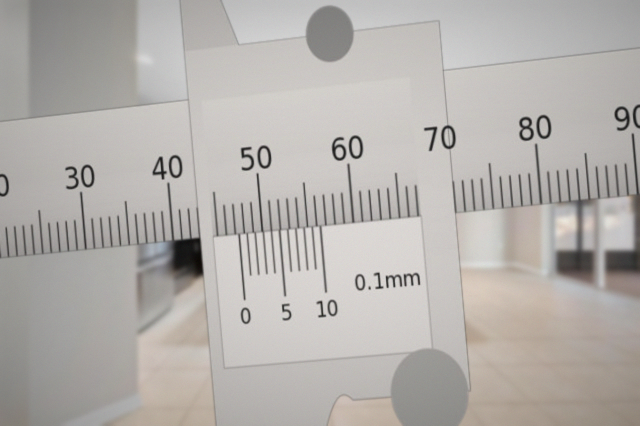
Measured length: 47.4 mm
